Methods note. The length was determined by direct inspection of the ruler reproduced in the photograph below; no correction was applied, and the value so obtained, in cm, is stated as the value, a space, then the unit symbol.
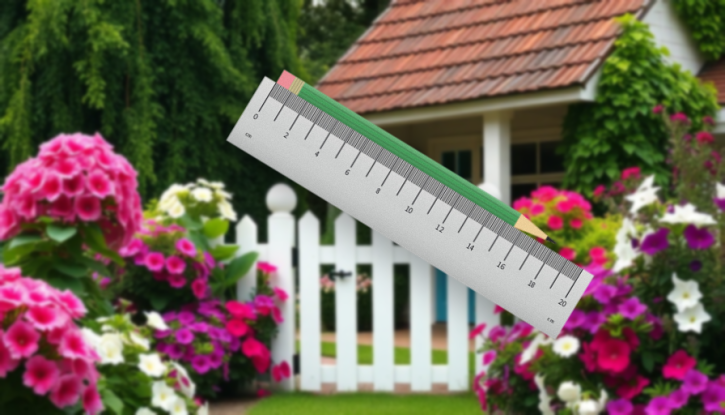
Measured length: 18 cm
